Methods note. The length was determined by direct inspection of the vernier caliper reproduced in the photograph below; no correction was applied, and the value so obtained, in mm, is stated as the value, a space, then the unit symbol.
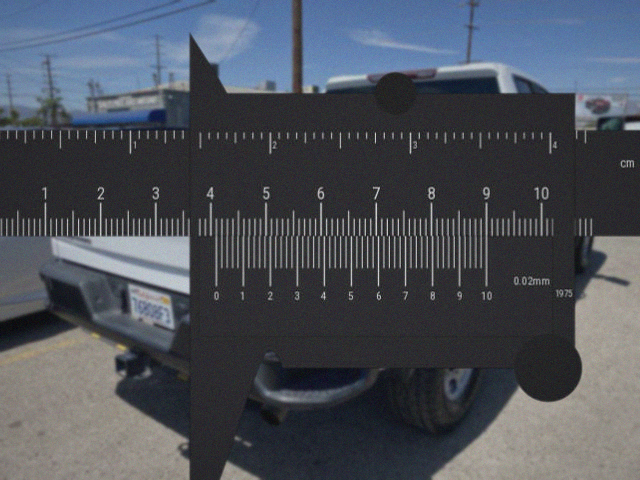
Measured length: 41.0 mm
